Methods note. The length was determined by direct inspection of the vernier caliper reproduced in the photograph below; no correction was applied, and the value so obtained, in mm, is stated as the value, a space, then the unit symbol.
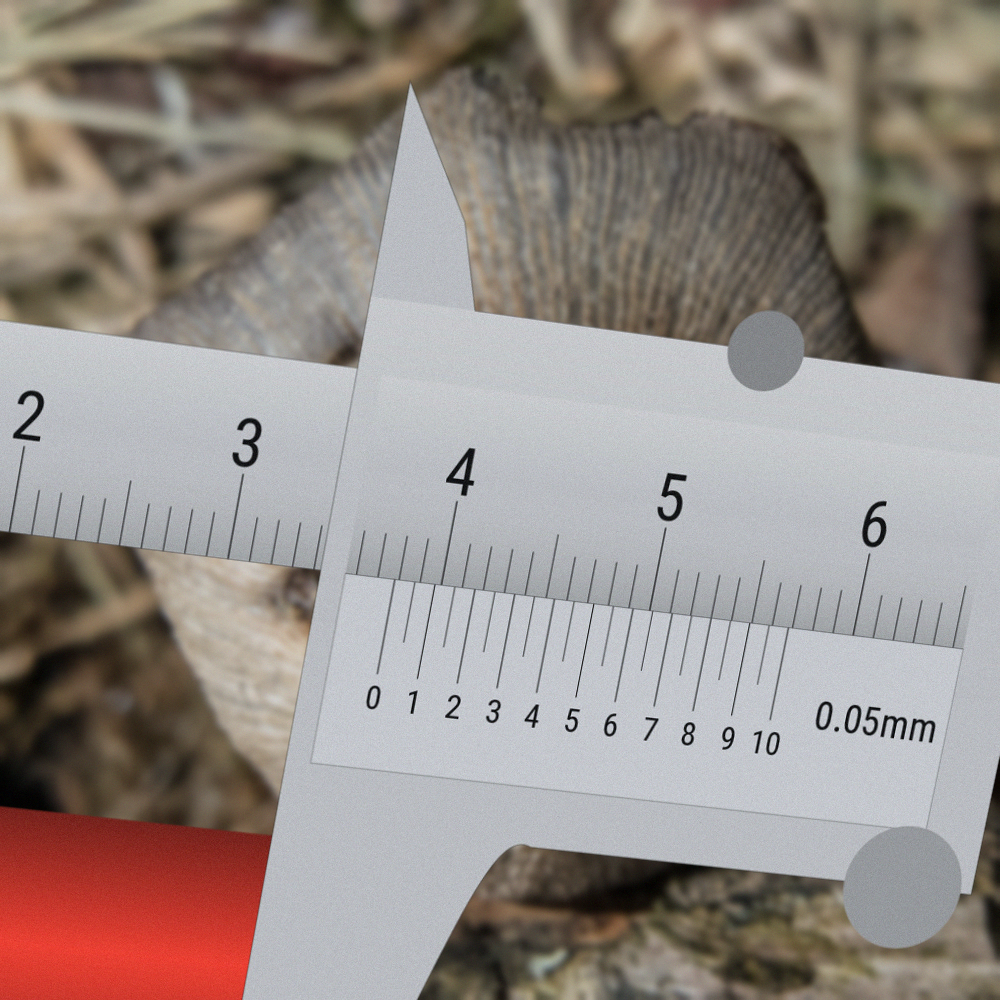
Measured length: 37.8 mm
